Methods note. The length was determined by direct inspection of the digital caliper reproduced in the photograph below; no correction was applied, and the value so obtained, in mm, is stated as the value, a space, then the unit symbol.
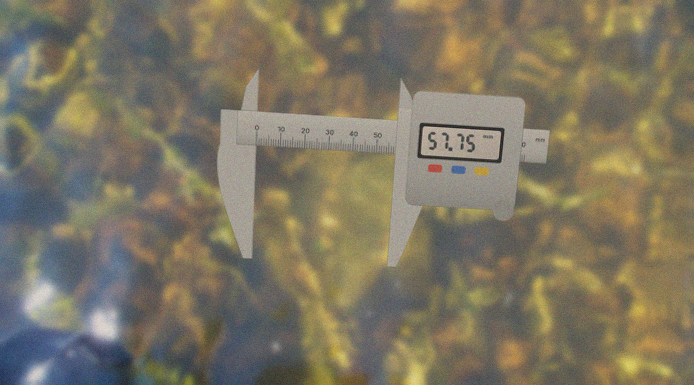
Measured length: 57.75 mm
